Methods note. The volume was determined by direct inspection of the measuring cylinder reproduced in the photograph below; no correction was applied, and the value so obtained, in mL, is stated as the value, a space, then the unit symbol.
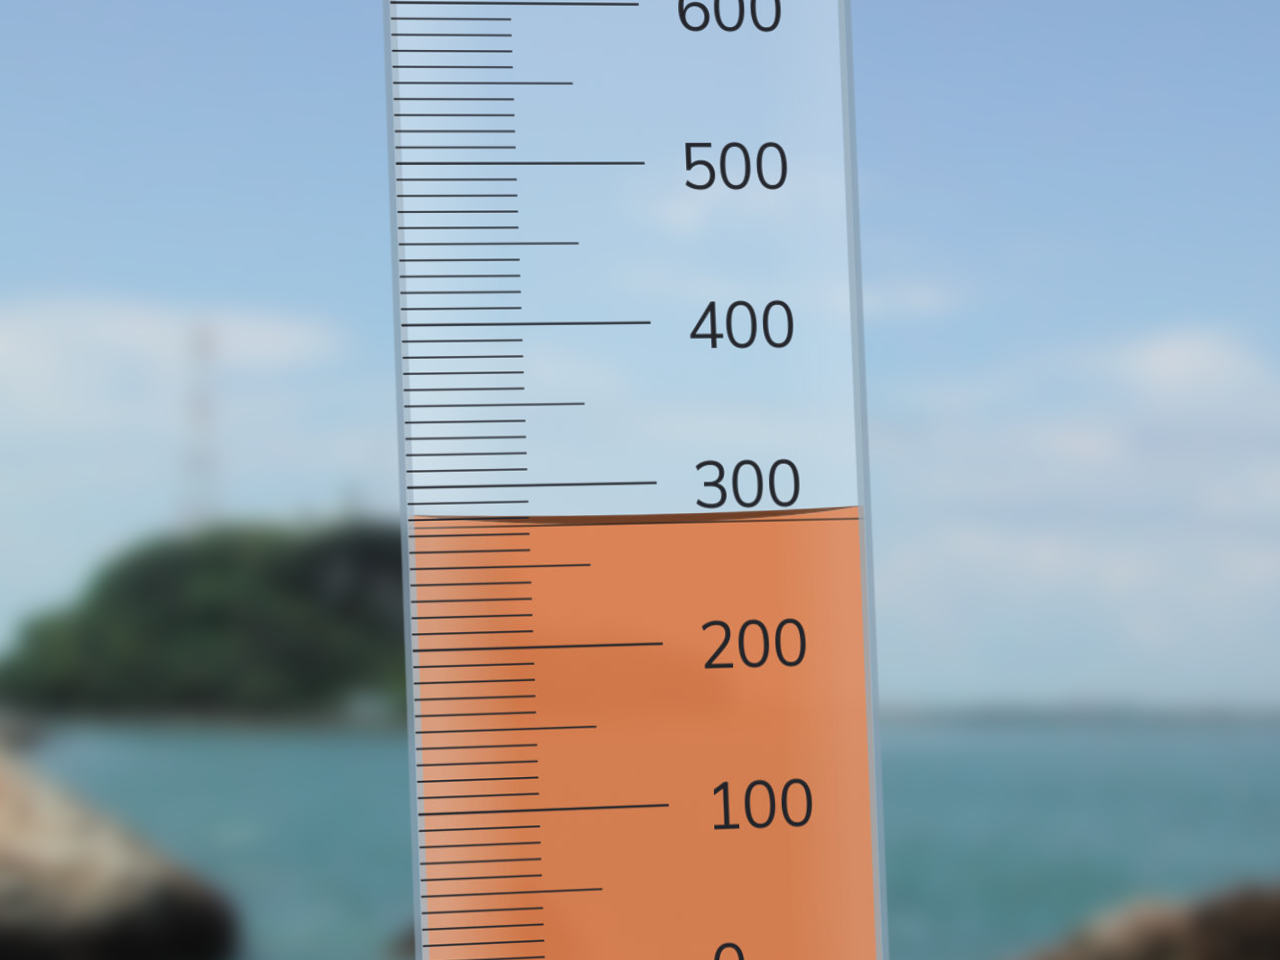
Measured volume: 275 mL
